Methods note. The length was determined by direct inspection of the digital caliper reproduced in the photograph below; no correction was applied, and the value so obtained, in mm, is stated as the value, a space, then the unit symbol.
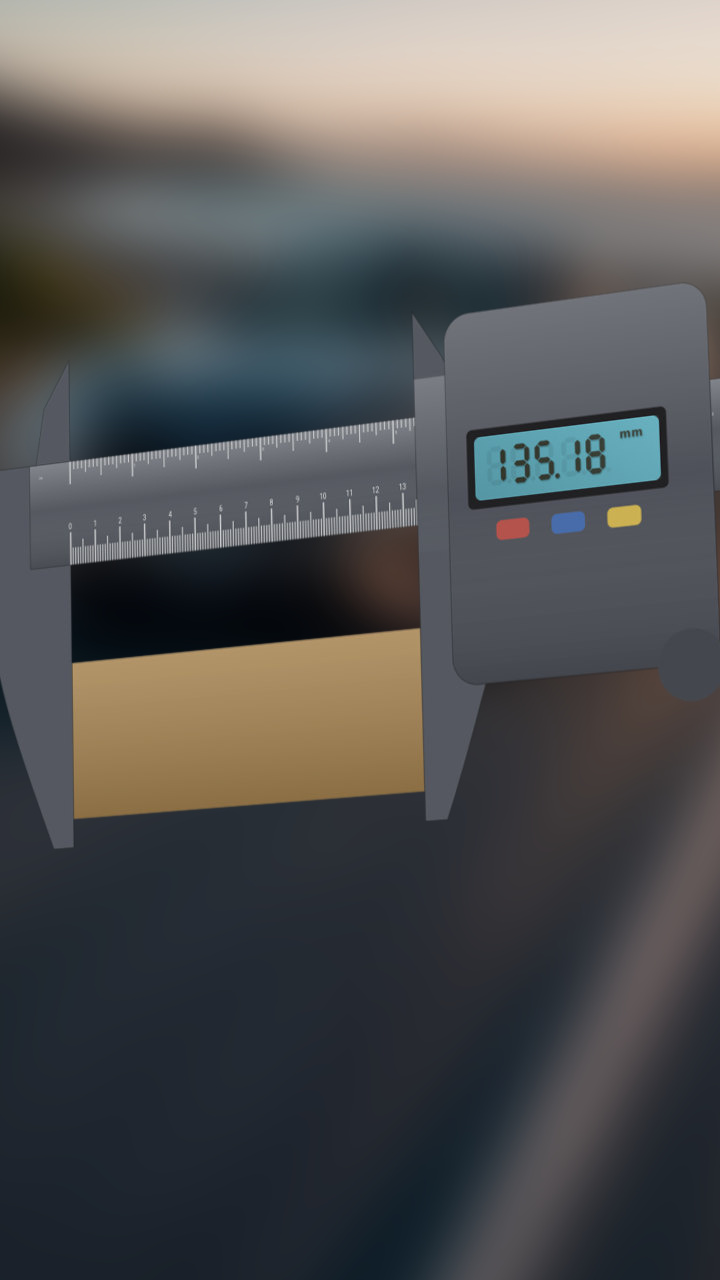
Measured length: 135.18 mm
